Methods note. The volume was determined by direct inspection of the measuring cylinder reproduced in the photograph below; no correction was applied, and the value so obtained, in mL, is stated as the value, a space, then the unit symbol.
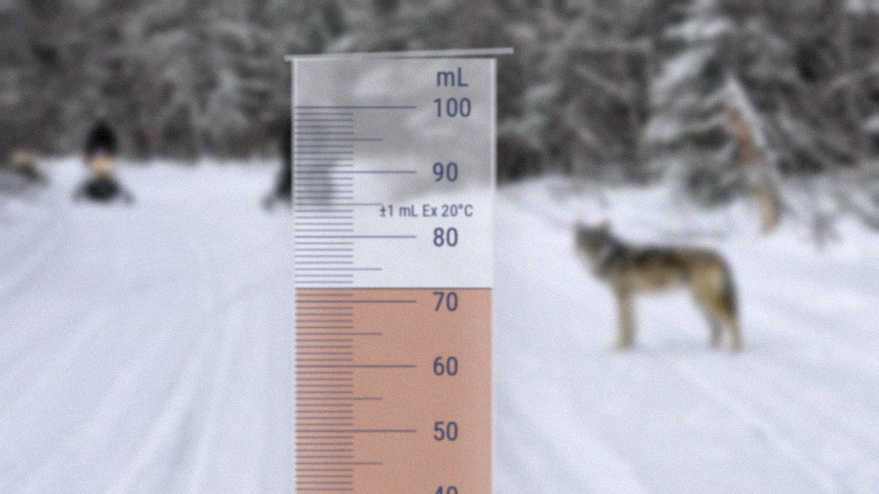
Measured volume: 72 mL
